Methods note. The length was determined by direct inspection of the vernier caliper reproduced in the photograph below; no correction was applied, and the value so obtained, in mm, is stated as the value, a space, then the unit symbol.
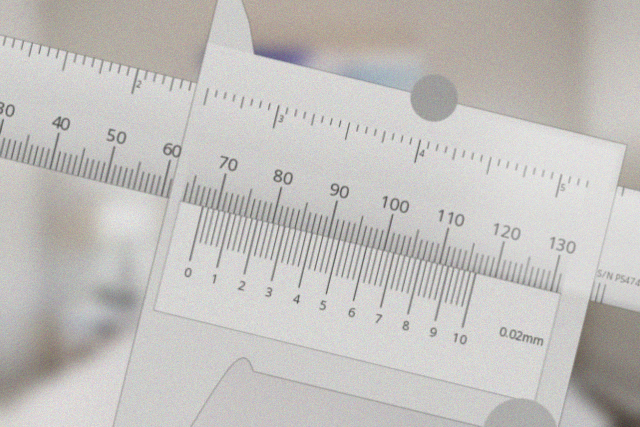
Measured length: 67.5 mm
